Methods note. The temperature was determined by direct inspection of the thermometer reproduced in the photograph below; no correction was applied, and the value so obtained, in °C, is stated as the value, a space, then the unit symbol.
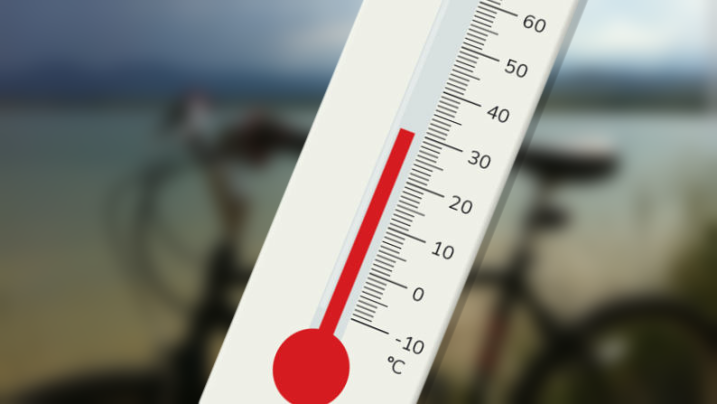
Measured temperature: 30 °C
